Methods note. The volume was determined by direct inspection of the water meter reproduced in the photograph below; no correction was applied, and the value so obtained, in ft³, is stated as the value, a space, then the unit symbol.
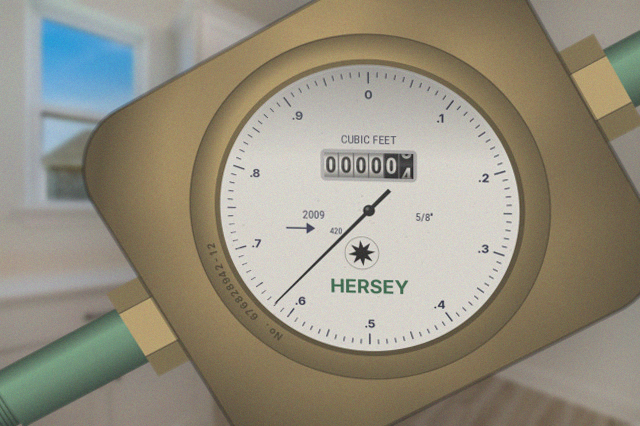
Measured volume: 3.62 ft³
